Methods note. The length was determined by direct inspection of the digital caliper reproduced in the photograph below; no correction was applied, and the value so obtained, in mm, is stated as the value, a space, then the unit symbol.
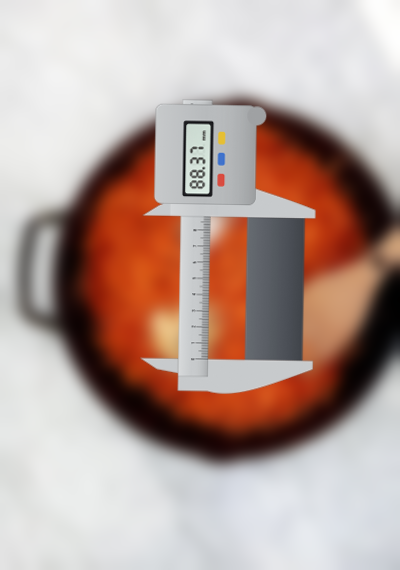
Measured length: 88.37 mm
